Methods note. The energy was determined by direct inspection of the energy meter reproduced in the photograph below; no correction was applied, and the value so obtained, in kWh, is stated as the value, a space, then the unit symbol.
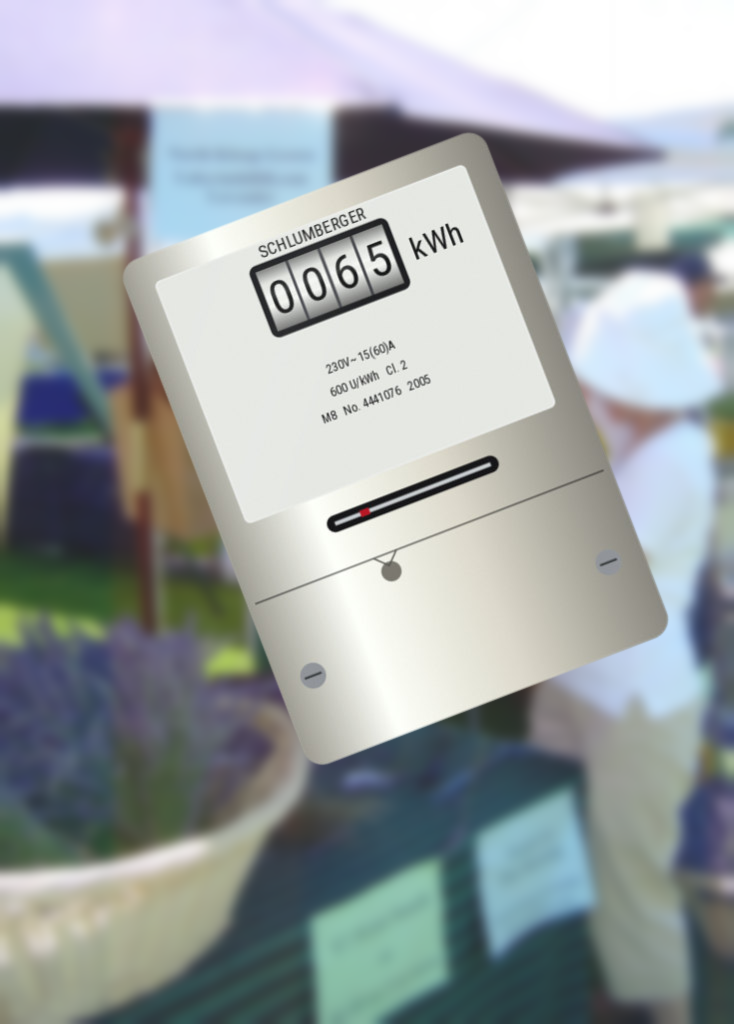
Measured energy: 65 kWh
